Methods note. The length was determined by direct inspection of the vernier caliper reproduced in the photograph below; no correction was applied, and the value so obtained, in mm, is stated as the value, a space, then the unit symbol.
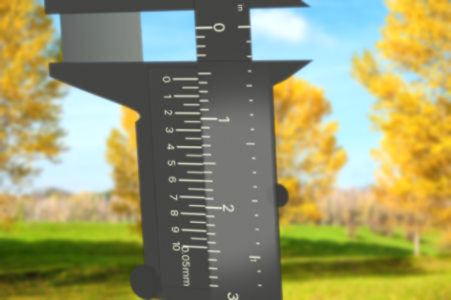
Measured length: 5.6 mm
